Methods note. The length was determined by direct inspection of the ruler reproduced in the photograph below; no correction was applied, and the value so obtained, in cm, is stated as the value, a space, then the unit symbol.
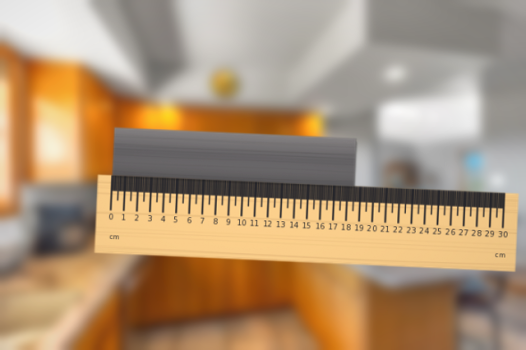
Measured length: 18.5 cm
